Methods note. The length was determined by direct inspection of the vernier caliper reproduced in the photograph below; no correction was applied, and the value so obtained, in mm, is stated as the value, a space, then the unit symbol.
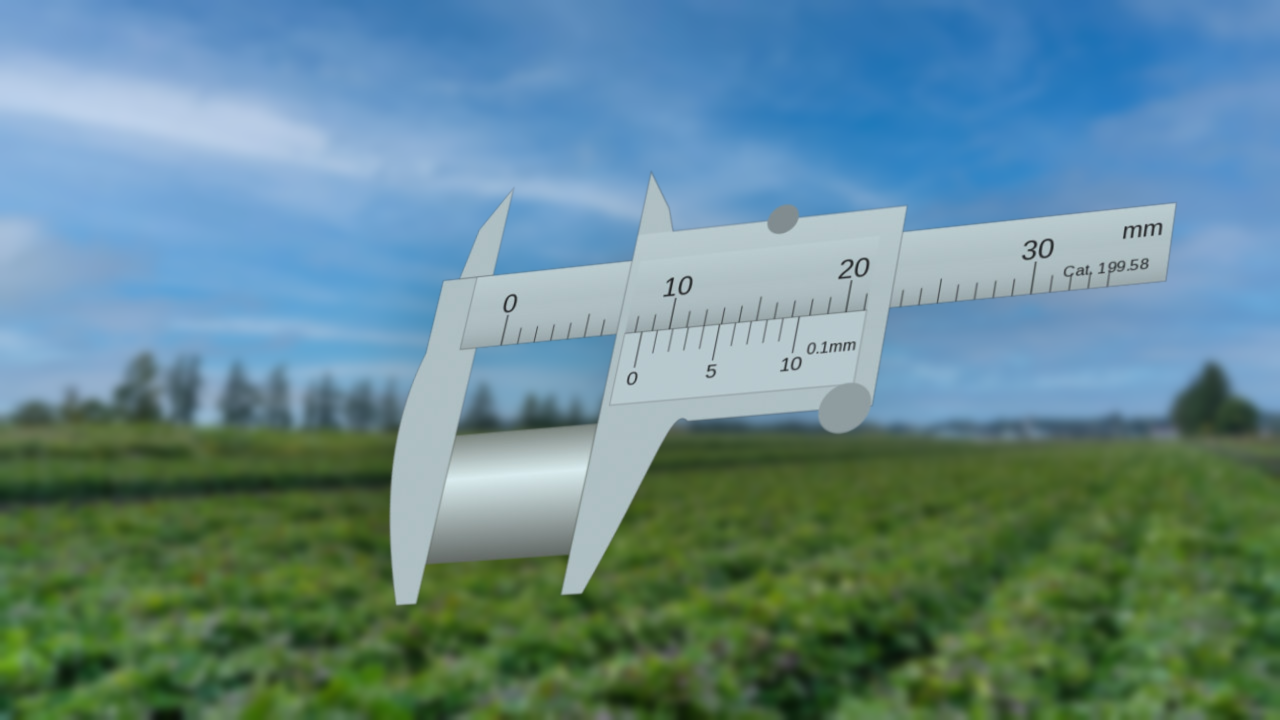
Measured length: 8.4 mm
